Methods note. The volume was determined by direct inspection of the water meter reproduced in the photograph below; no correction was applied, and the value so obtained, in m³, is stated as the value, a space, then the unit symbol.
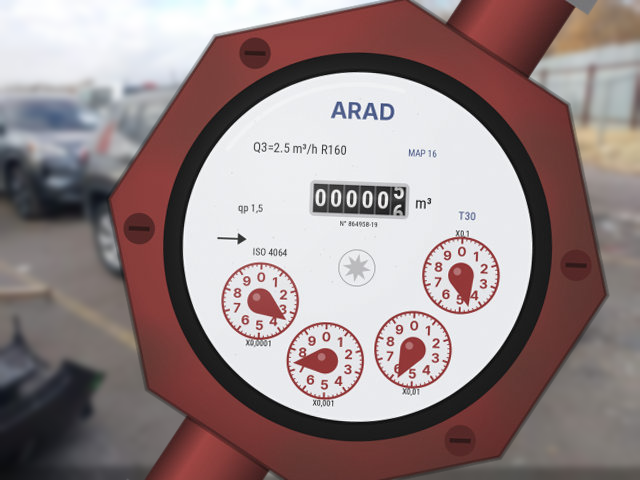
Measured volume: 5.4573 m³
